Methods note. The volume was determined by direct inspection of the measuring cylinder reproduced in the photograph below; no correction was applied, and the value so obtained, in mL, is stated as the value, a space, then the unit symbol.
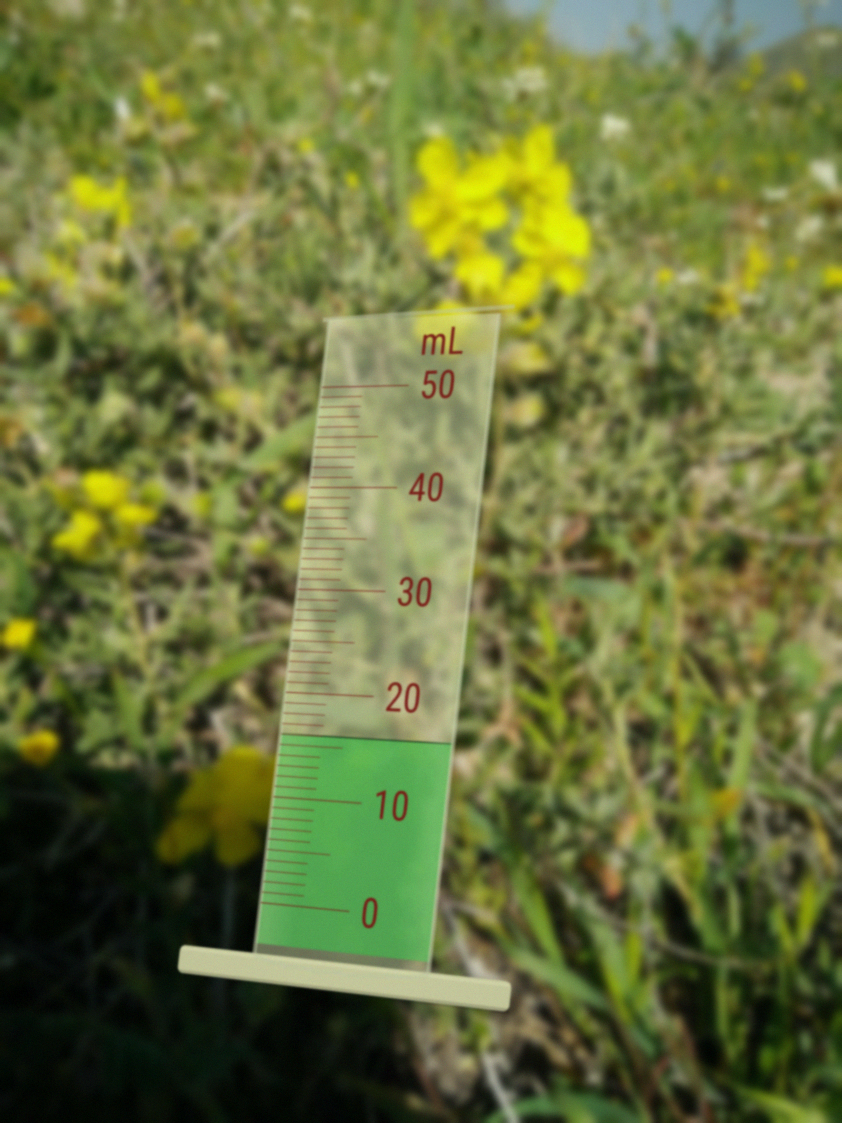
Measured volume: 16 mL
